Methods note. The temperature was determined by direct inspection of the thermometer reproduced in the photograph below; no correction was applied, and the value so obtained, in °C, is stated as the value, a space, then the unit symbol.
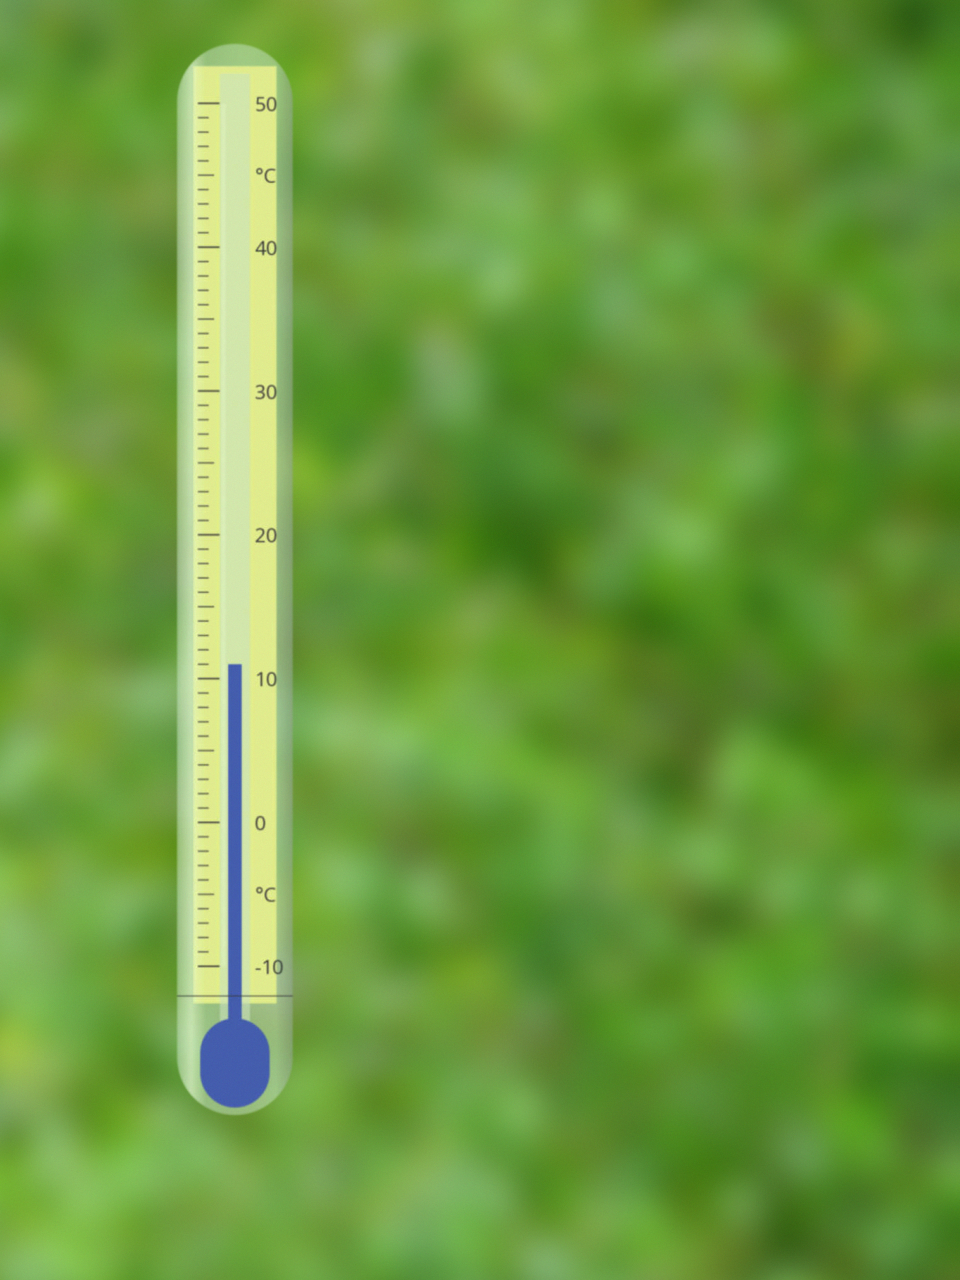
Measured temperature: 11 °C
